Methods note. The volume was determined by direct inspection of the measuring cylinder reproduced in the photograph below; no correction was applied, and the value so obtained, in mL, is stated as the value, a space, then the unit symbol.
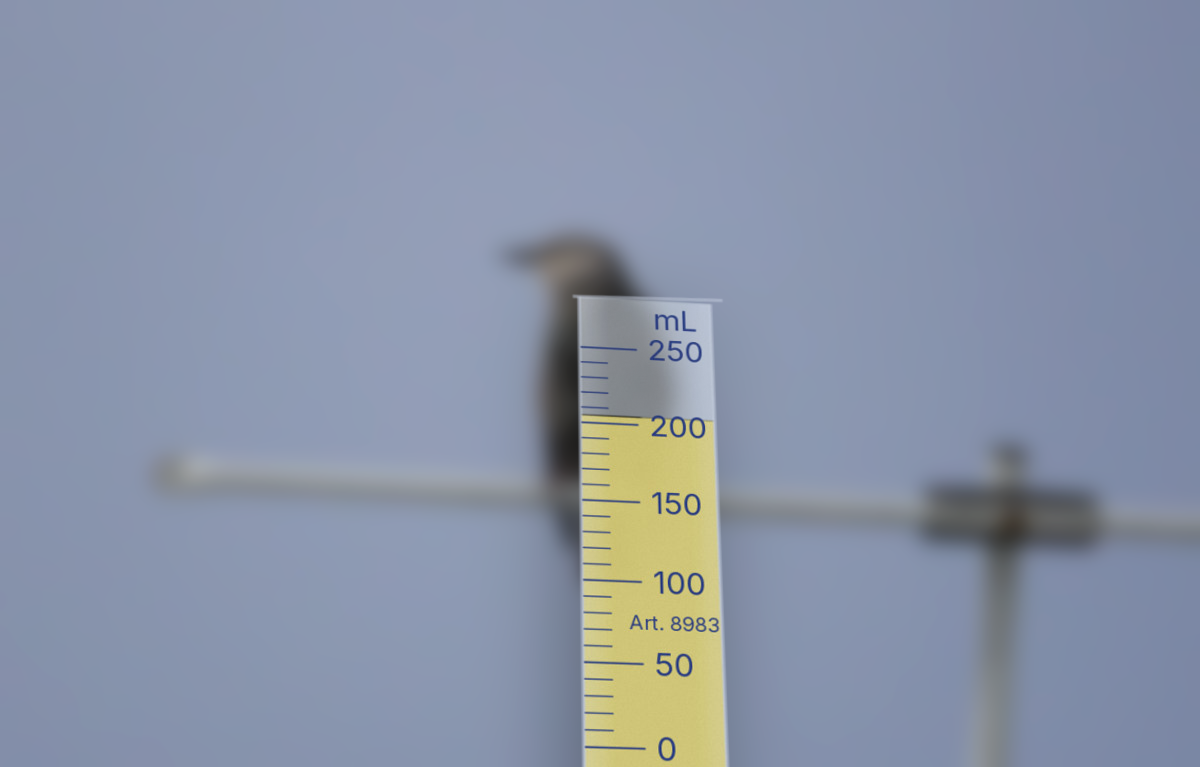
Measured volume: 205 mL
